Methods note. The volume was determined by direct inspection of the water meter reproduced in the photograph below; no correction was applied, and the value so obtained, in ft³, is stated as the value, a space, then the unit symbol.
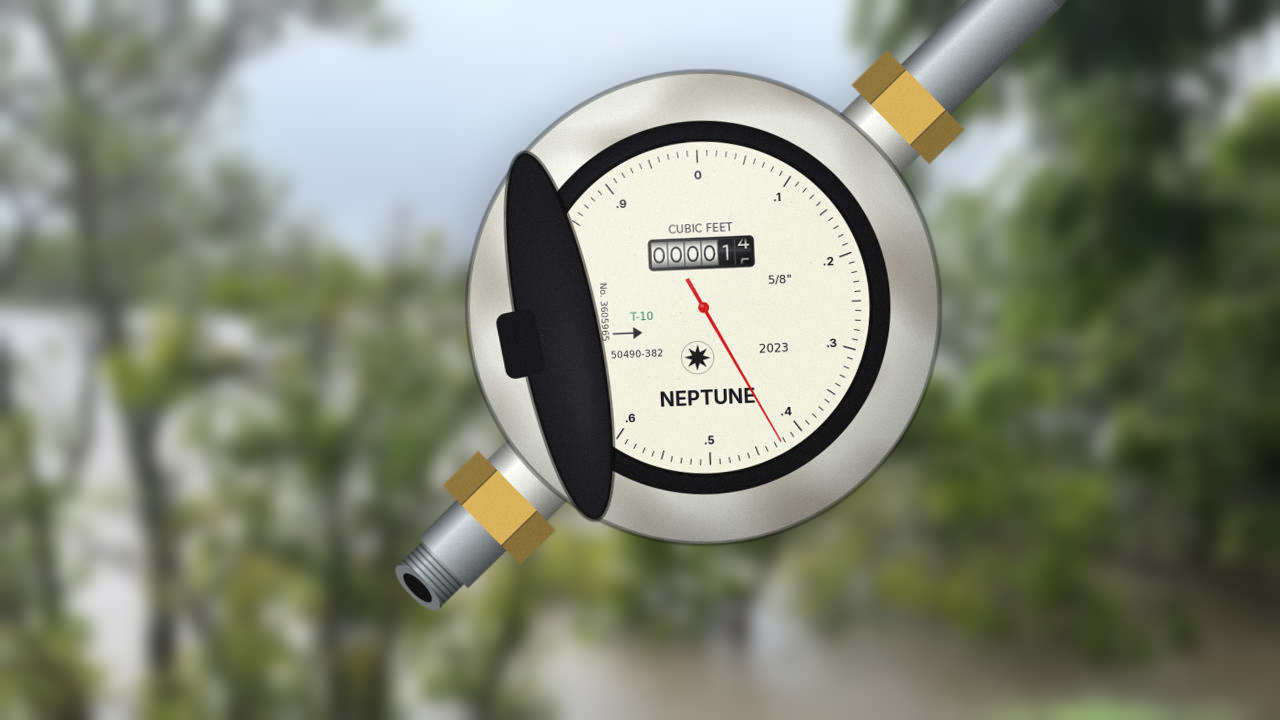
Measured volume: 14.42 ft³
